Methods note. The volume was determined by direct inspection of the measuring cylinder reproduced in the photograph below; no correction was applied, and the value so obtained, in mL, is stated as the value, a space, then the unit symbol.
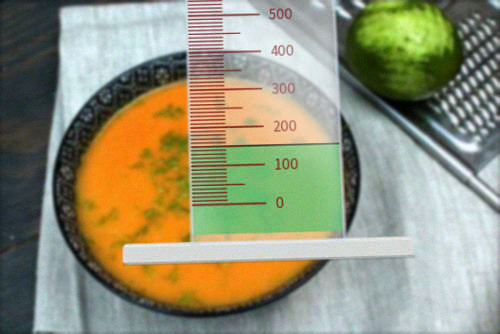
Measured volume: 150 mL
